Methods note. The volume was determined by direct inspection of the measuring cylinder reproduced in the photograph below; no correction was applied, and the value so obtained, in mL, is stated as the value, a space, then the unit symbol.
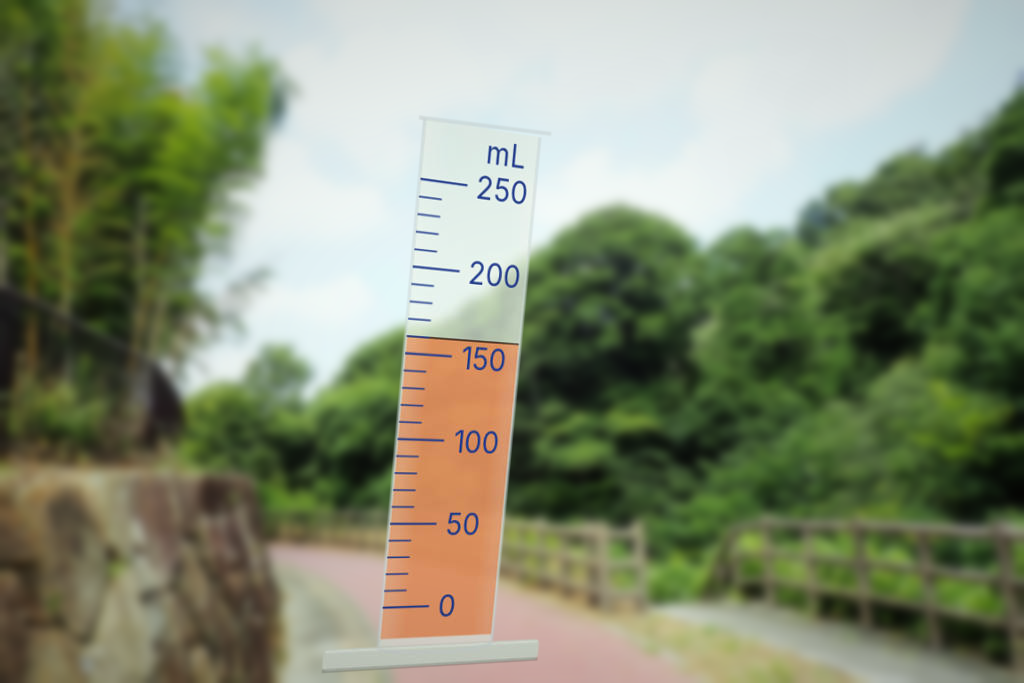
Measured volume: 160 mL
